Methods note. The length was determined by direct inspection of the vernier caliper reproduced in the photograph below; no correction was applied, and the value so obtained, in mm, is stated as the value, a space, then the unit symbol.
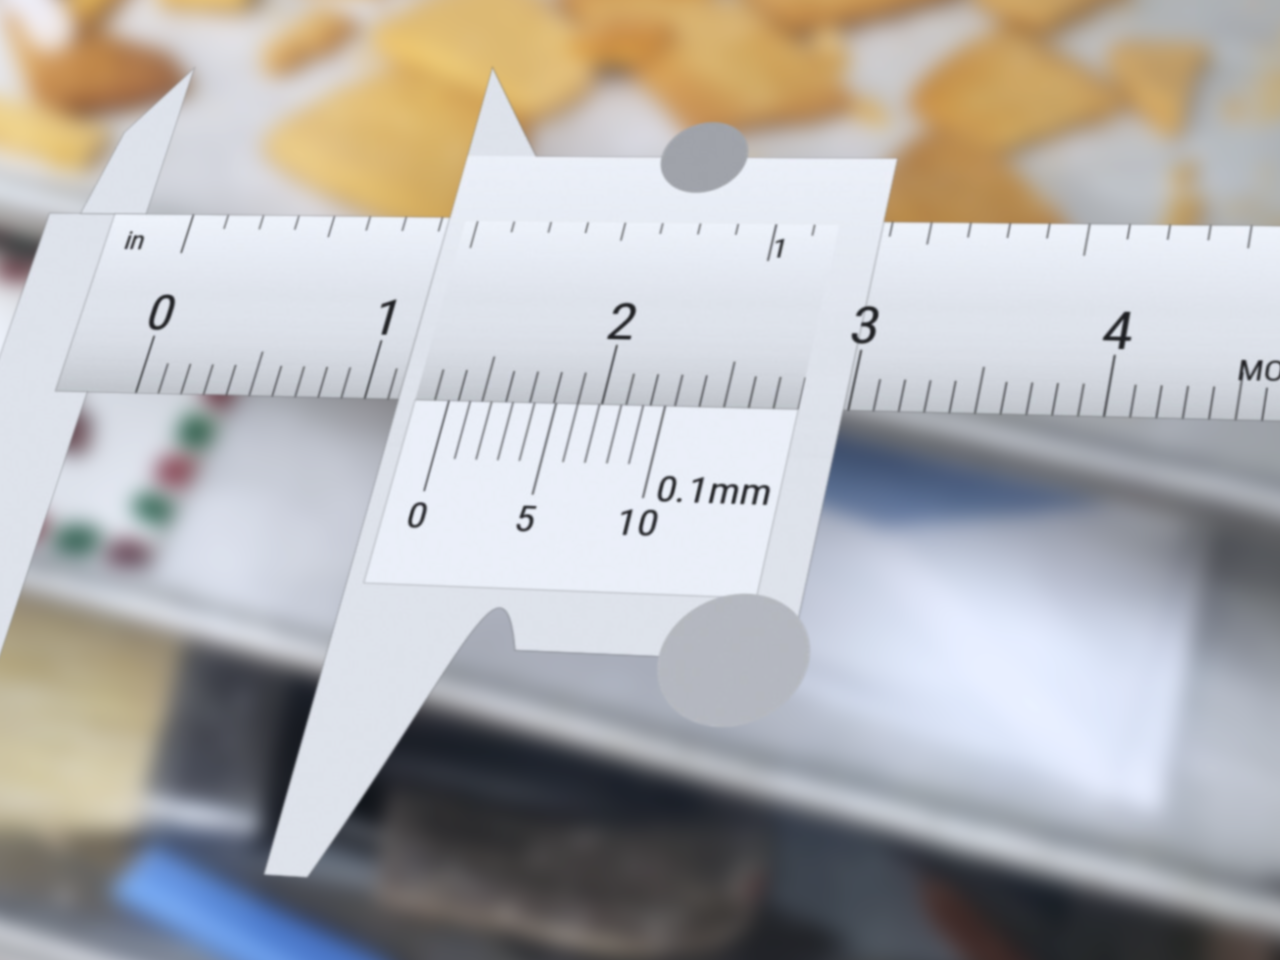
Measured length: 13.6 mm
